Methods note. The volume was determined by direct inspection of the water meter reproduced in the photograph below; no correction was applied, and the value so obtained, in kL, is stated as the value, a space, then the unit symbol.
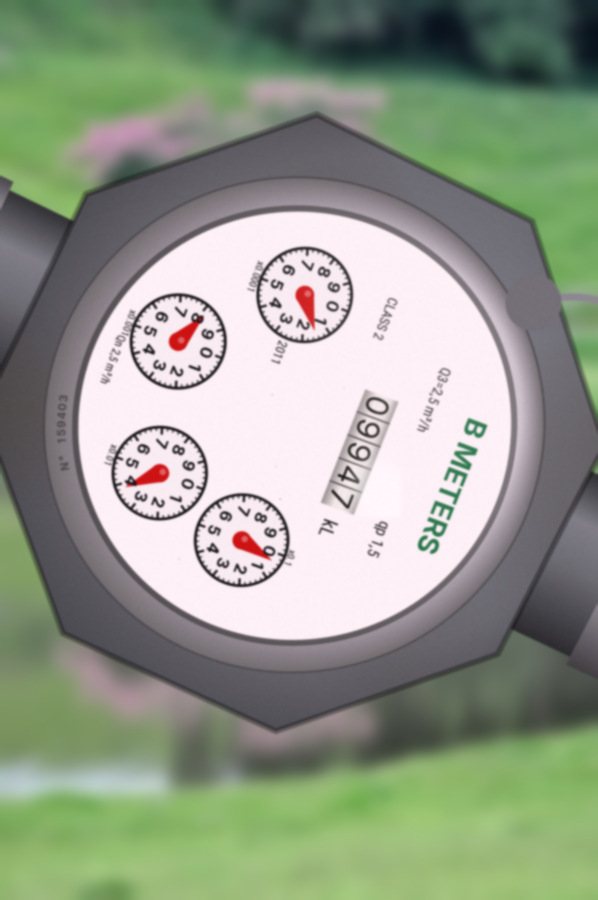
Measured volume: 9947.0381 kL
